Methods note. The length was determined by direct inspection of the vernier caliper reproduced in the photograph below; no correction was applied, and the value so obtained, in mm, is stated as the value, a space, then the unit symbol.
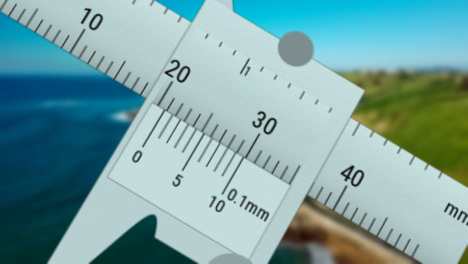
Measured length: 20.8 mm
